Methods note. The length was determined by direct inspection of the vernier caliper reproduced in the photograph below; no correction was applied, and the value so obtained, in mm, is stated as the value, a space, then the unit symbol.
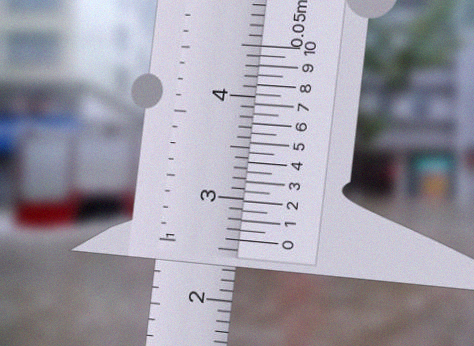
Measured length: 26.0 mm
